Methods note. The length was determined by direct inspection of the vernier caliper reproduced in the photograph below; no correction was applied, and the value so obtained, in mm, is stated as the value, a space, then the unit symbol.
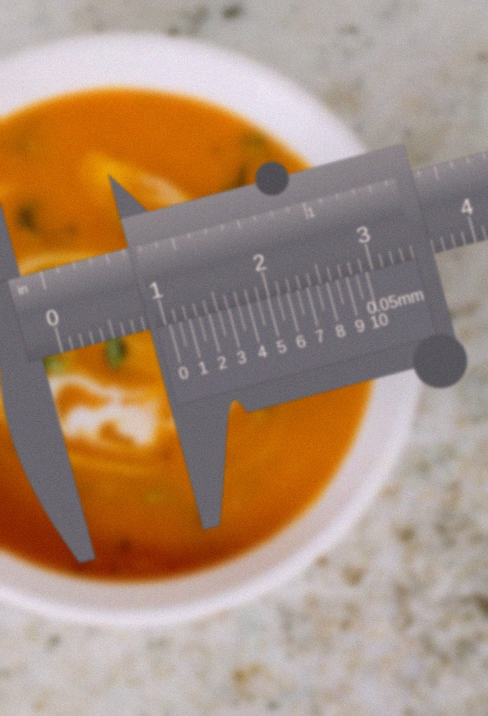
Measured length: 10.4 mm
